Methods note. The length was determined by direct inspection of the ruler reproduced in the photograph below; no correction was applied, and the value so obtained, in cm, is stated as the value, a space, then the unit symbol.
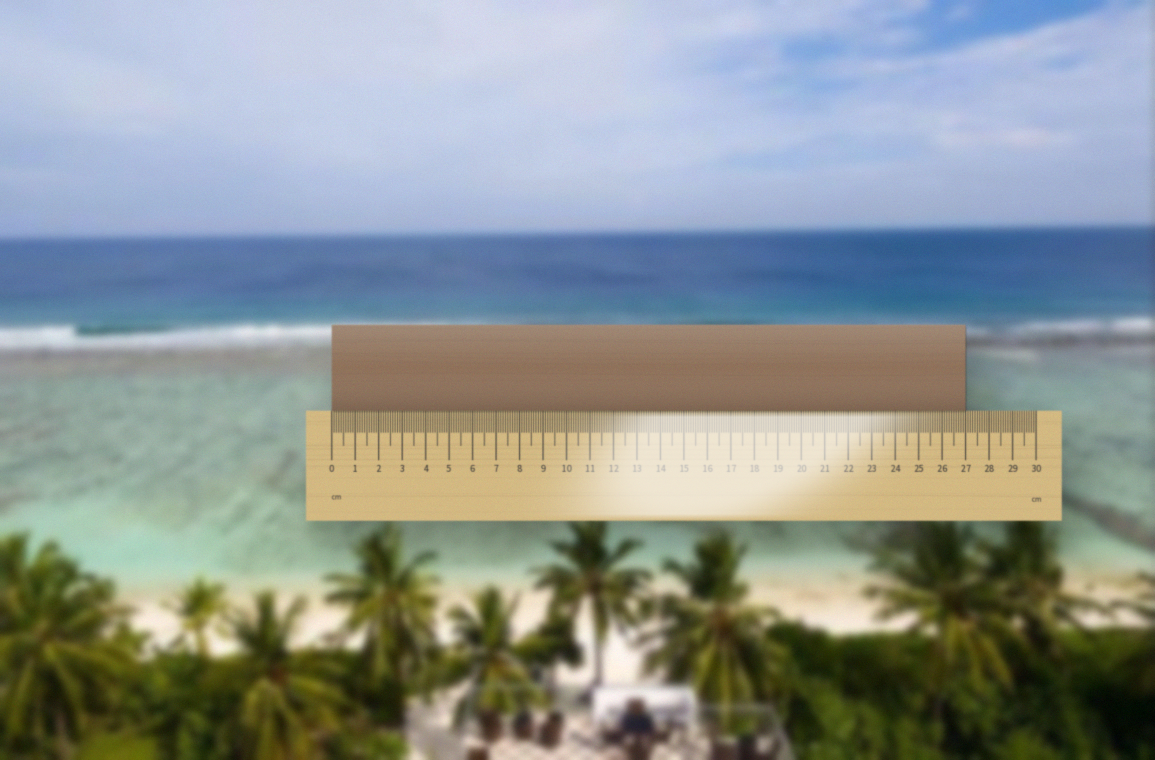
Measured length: 27 cm
